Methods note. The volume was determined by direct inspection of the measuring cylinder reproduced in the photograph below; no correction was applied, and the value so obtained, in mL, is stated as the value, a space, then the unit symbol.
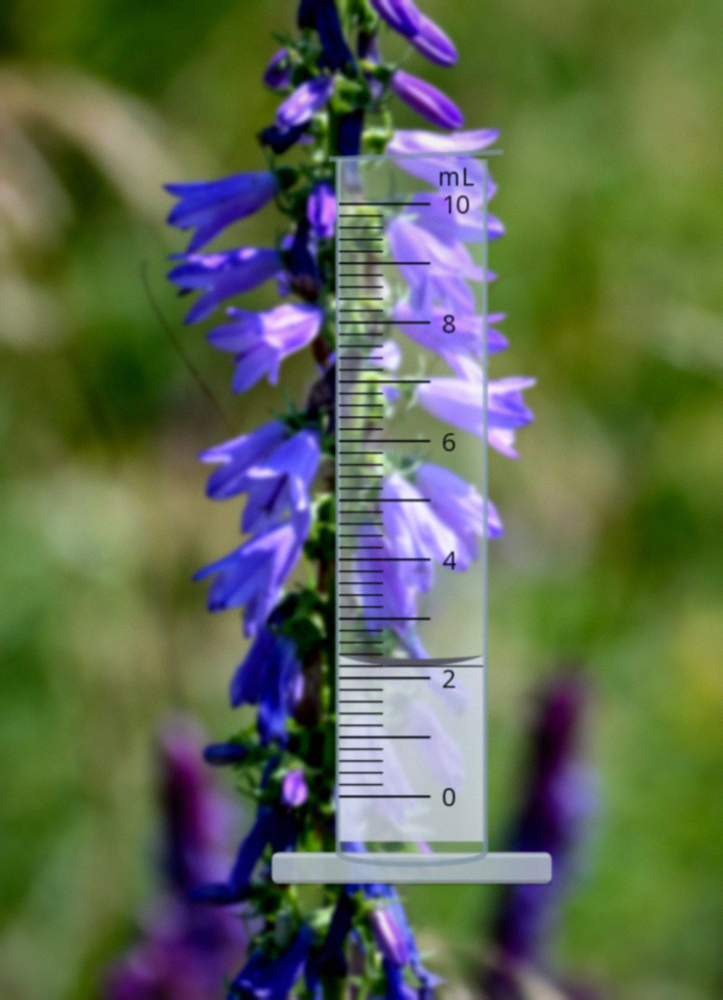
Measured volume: 2.2 mL
